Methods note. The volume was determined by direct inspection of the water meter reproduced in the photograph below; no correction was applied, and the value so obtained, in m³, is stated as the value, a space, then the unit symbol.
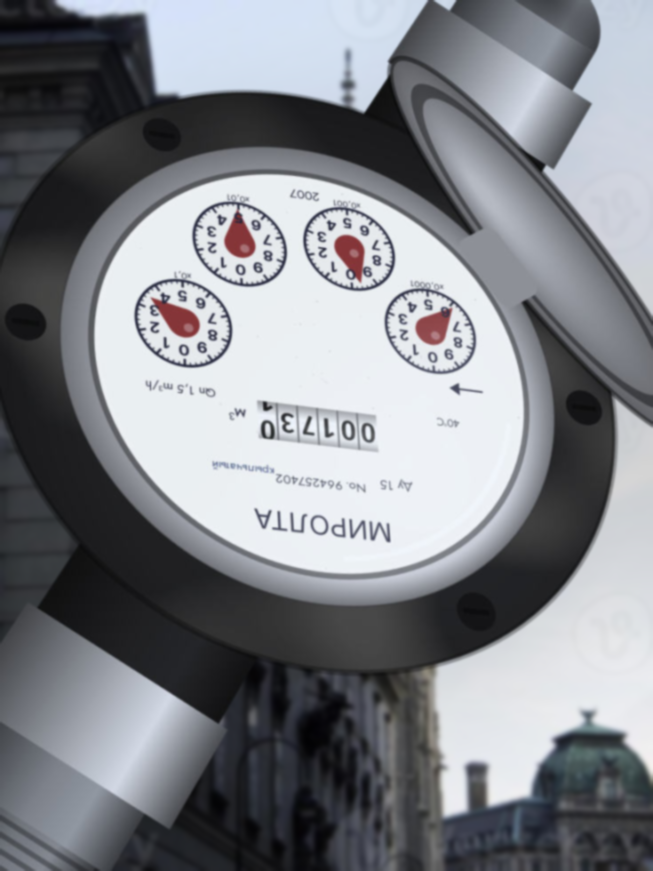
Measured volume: 1730.3496 m³
